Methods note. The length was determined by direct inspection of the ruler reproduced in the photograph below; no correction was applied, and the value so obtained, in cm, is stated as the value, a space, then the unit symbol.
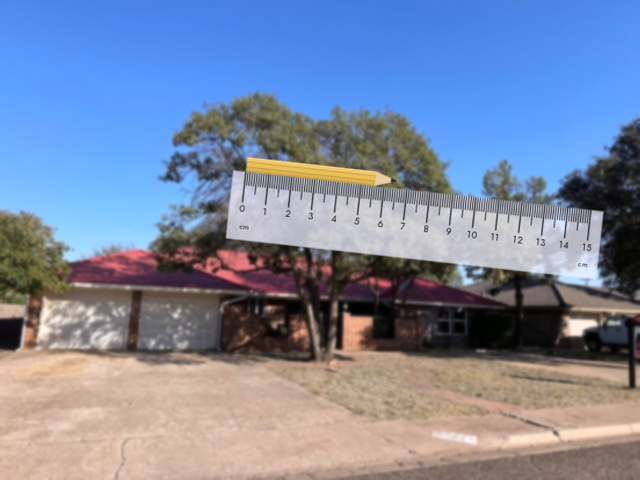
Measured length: 6.5 cm
